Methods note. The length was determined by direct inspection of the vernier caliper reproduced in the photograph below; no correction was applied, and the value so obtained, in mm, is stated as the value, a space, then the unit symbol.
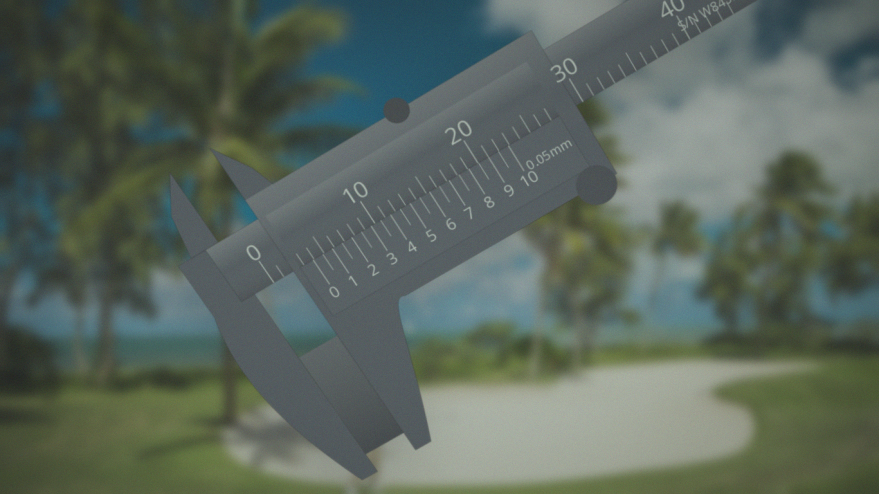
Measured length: 3.9 mm
